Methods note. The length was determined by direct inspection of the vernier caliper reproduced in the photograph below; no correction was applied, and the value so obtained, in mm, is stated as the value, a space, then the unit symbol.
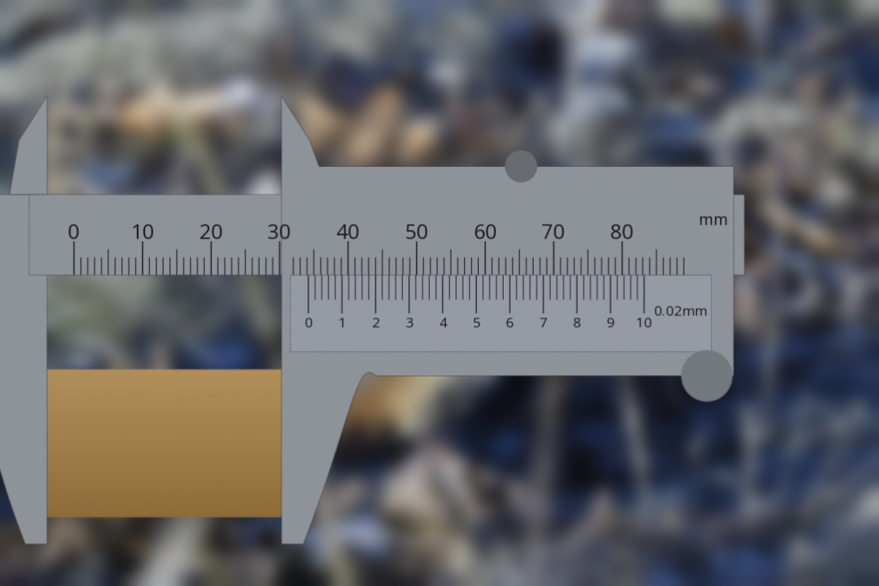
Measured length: 34.2 mm
